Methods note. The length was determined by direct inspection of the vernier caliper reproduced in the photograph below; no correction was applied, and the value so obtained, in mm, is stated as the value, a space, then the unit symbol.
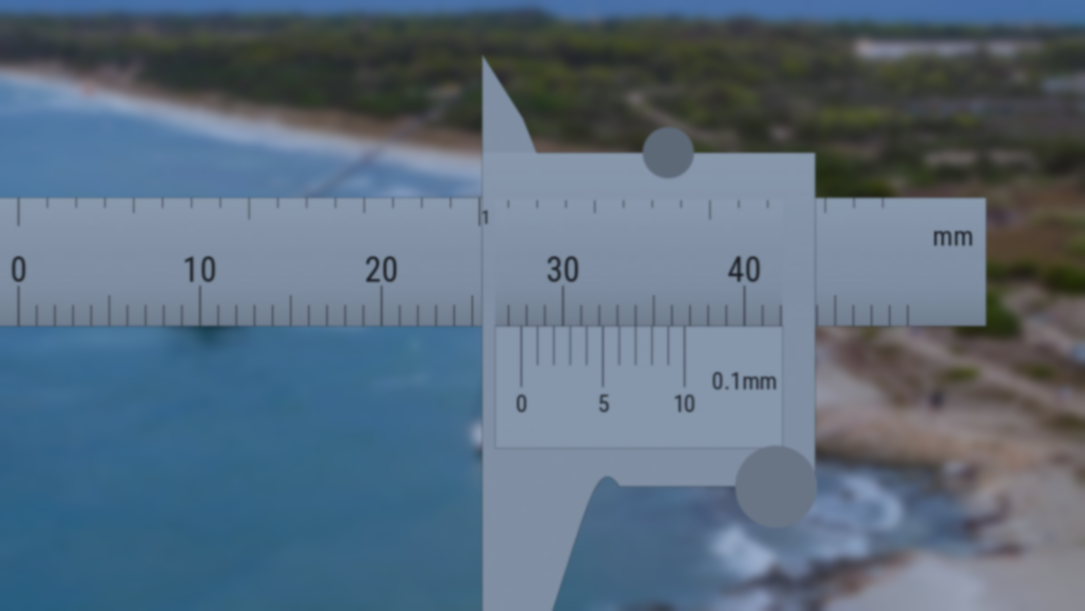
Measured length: 27.7 mm
